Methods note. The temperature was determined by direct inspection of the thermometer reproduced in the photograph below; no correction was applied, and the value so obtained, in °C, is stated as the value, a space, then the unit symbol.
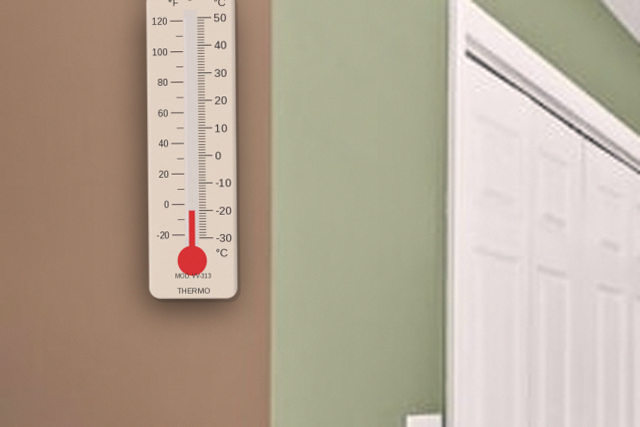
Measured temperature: -20 °C
